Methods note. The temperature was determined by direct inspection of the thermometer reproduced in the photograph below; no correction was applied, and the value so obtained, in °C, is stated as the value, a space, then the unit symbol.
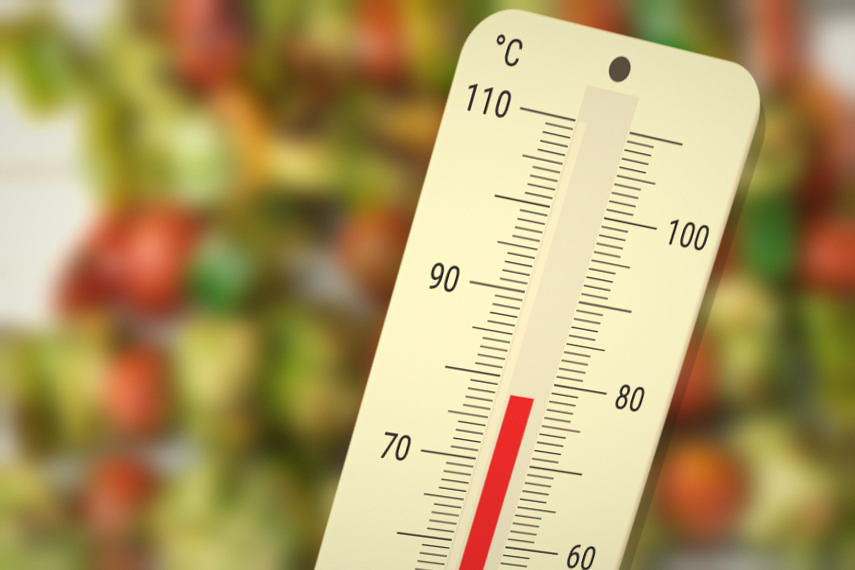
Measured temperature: 78 °C
